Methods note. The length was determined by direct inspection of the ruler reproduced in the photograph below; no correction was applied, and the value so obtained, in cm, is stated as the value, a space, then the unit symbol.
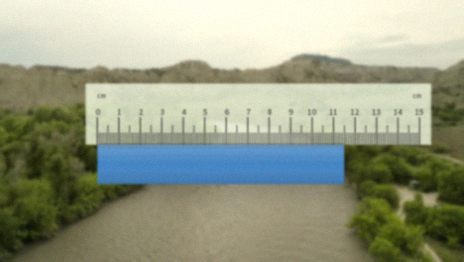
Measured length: 11.5 cm
